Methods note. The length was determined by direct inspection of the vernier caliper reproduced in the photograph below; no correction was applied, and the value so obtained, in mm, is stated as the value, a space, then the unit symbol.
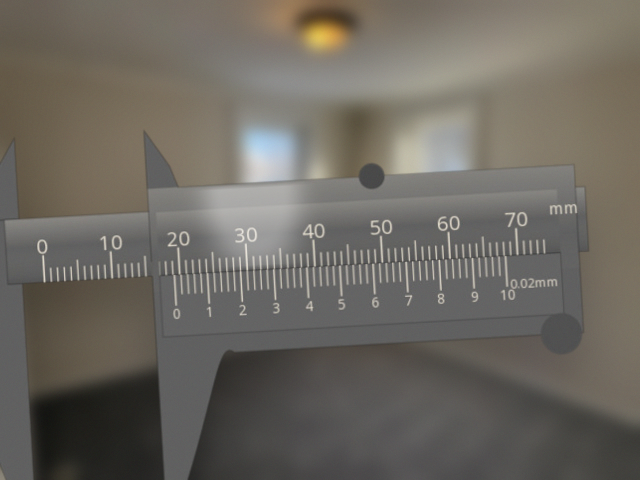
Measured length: 19.2 mm
